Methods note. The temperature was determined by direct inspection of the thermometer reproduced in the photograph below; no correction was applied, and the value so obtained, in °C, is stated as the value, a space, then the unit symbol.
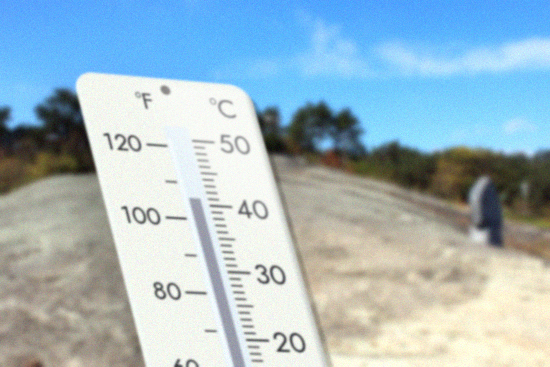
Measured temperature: 41 °C
